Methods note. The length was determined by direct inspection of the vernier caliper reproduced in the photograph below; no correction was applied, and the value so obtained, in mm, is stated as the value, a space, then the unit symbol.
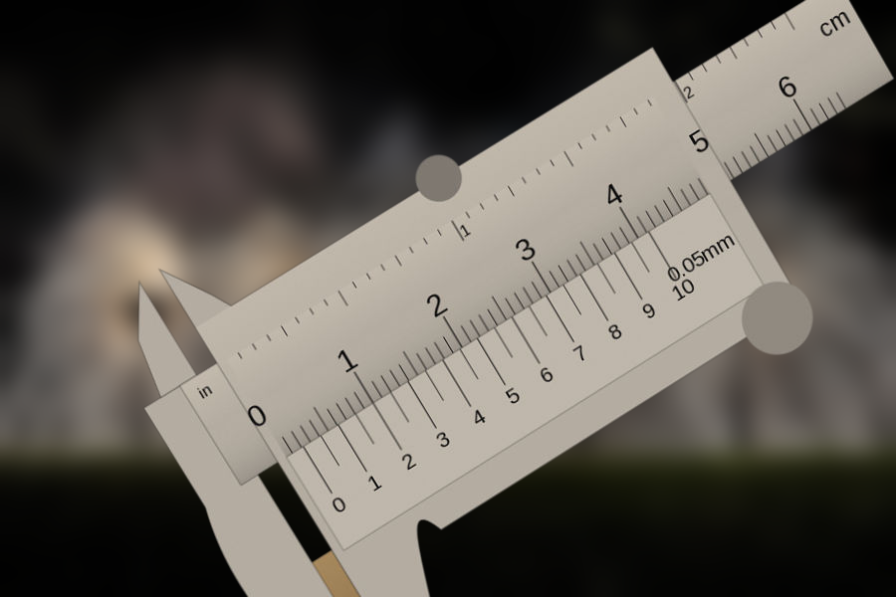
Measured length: 2.2 mm
